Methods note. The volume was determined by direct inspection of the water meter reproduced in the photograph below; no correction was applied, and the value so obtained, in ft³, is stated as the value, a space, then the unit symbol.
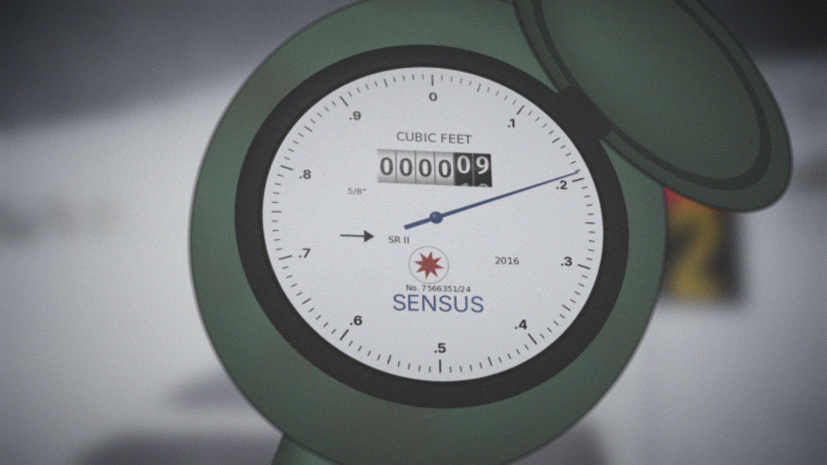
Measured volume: 9.19 ft³
